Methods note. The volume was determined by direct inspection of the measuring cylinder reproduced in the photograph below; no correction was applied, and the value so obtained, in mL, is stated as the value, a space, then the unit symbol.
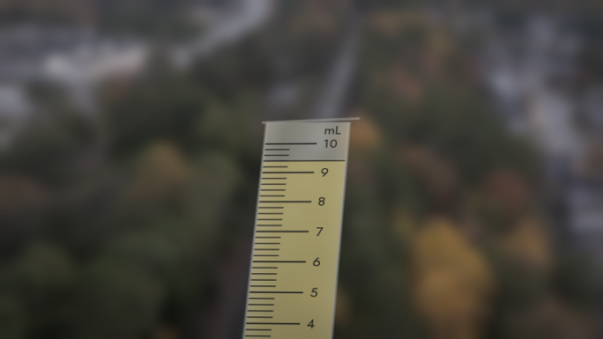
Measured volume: 9.4 mL
